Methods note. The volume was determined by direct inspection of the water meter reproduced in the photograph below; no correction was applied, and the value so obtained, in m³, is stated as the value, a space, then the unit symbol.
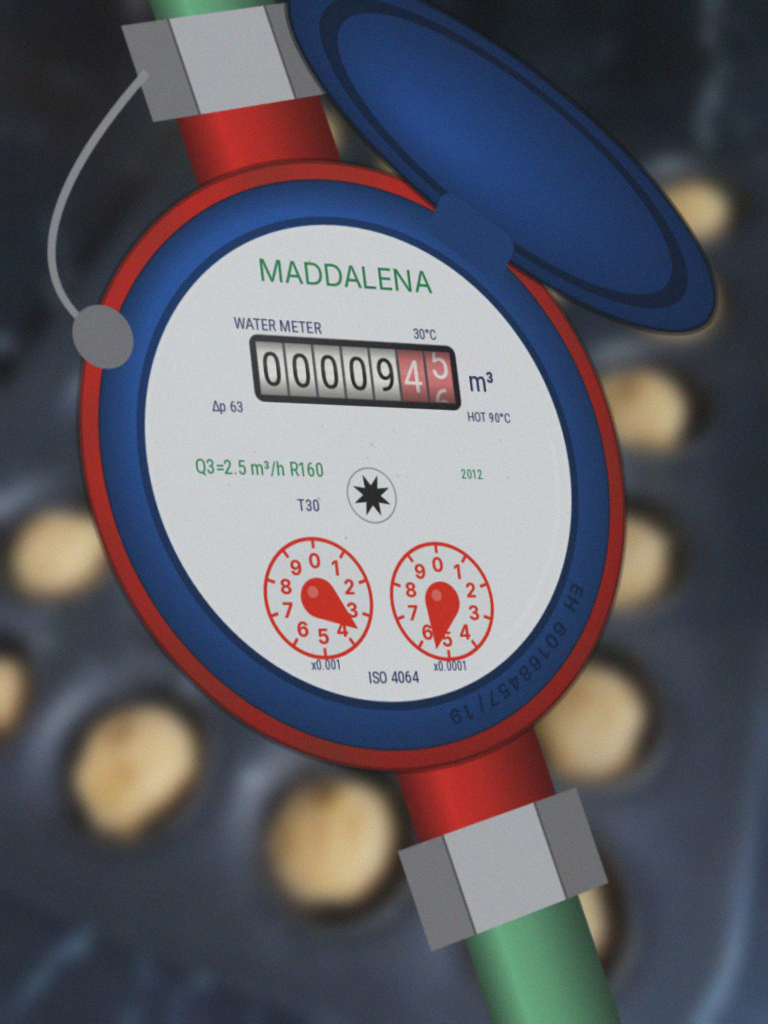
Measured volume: 9.4535 m³
